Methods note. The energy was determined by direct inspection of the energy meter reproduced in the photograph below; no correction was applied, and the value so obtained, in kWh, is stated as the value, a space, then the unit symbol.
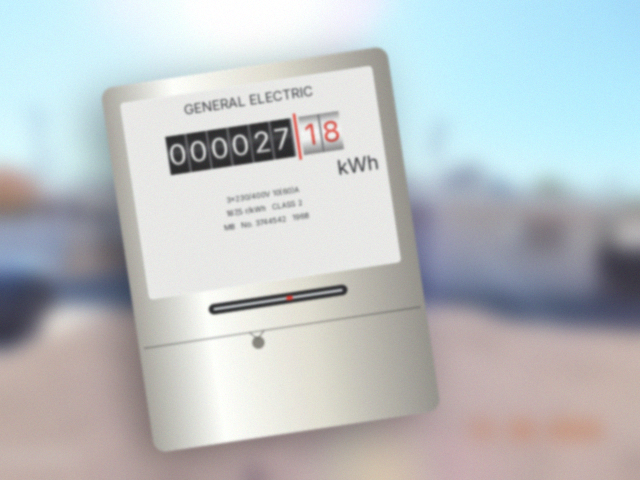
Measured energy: 27.18 kWh
